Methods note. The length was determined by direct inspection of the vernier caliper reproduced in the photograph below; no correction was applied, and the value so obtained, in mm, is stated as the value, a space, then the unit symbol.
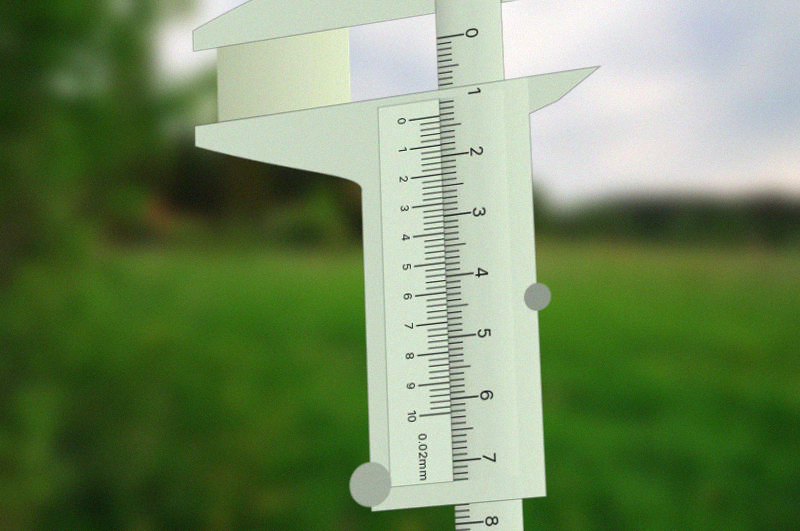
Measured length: 13.2 mm
